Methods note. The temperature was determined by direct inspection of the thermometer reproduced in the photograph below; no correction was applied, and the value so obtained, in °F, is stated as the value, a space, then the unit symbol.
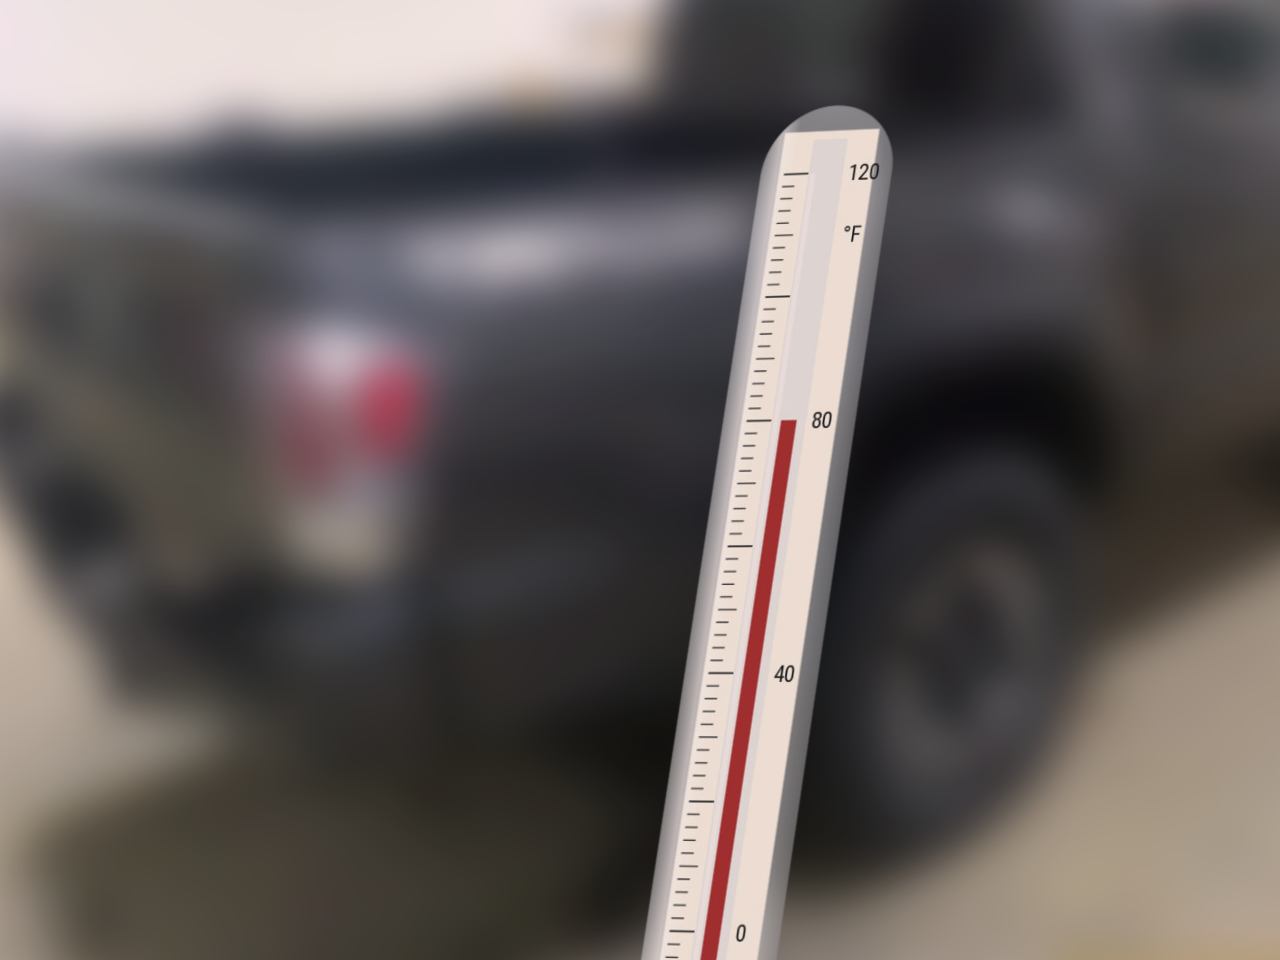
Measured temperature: 80 °F
